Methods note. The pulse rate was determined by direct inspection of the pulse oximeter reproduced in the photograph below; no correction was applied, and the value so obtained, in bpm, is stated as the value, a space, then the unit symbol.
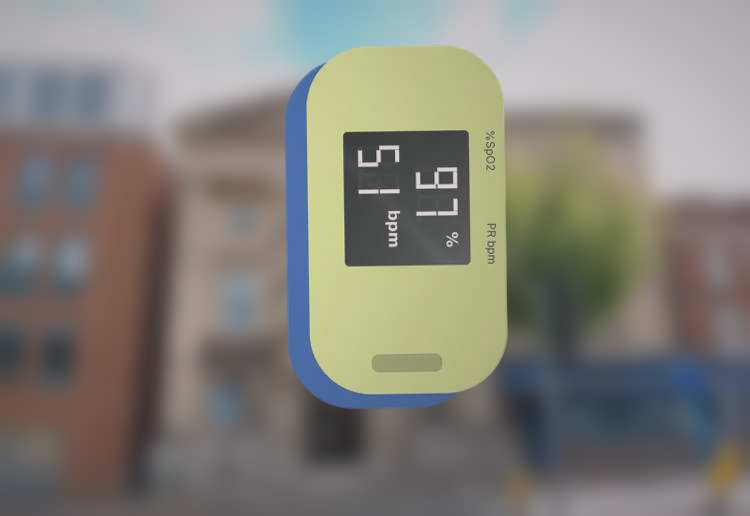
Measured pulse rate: 51 bpm
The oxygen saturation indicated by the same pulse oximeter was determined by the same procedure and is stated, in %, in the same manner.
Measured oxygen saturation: 97 %
